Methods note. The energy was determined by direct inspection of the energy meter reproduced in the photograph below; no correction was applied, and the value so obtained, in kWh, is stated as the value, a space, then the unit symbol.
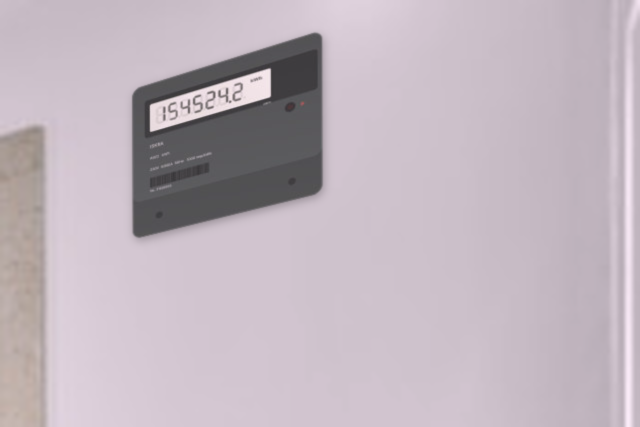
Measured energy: 154524.2 kWh
